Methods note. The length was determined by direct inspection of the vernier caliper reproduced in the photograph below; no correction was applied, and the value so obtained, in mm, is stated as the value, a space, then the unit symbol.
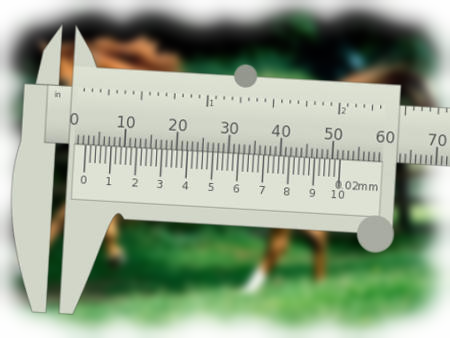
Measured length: 2.5 mm
